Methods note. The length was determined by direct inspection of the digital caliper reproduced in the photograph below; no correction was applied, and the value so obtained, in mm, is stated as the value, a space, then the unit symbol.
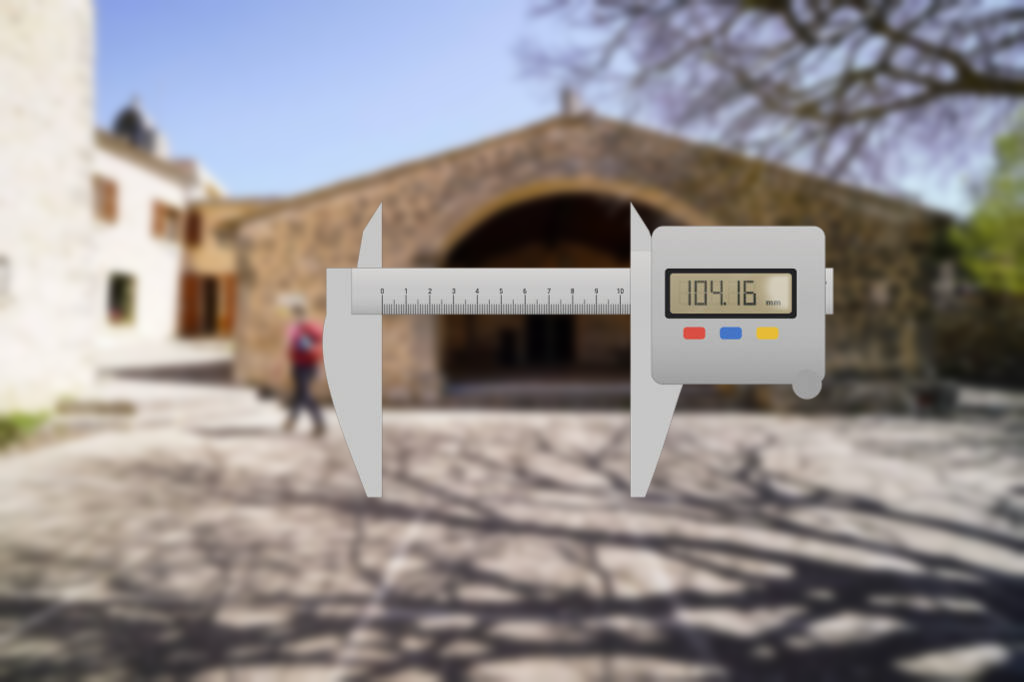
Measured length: 104.16 mm
